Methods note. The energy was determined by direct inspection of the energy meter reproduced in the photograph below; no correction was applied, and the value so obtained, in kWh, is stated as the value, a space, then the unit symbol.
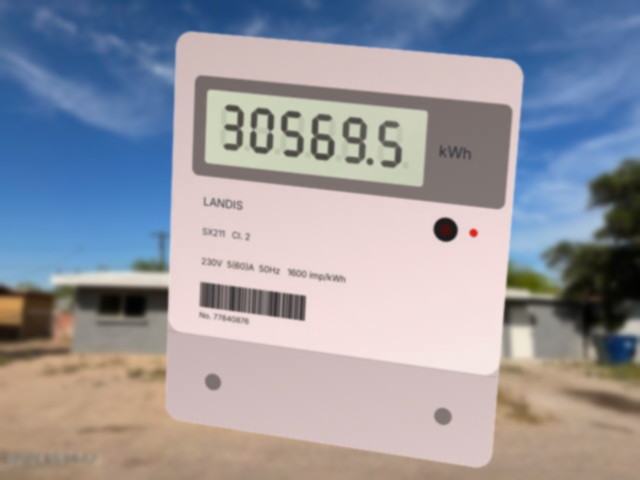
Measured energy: 30569.5 kWh
